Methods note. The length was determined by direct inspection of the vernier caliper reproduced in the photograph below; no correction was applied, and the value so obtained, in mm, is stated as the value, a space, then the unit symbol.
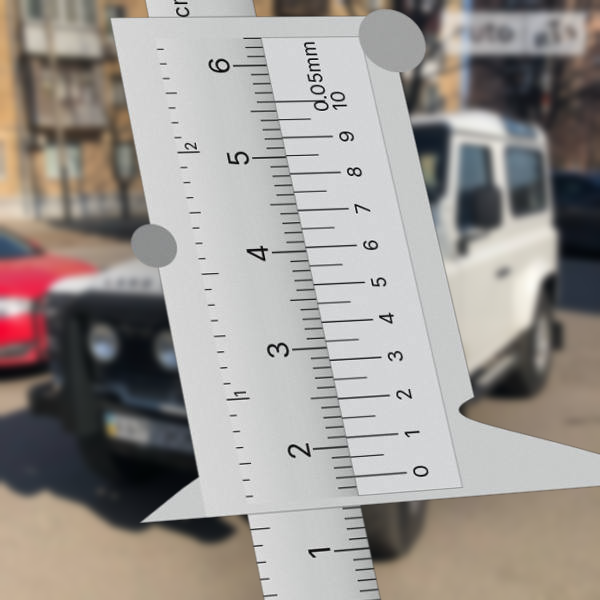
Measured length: 17.0 mm
